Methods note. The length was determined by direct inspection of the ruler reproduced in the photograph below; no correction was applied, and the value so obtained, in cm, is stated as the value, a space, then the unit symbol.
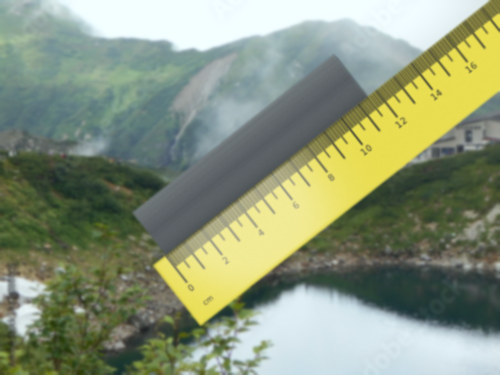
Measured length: 11.5 cm
